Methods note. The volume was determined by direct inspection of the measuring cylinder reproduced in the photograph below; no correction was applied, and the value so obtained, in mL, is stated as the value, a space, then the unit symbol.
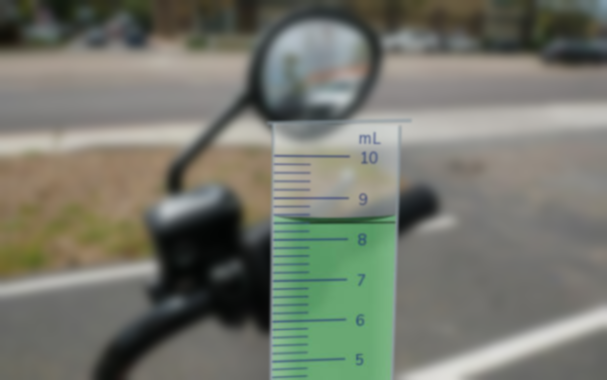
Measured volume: 8.4 mL
